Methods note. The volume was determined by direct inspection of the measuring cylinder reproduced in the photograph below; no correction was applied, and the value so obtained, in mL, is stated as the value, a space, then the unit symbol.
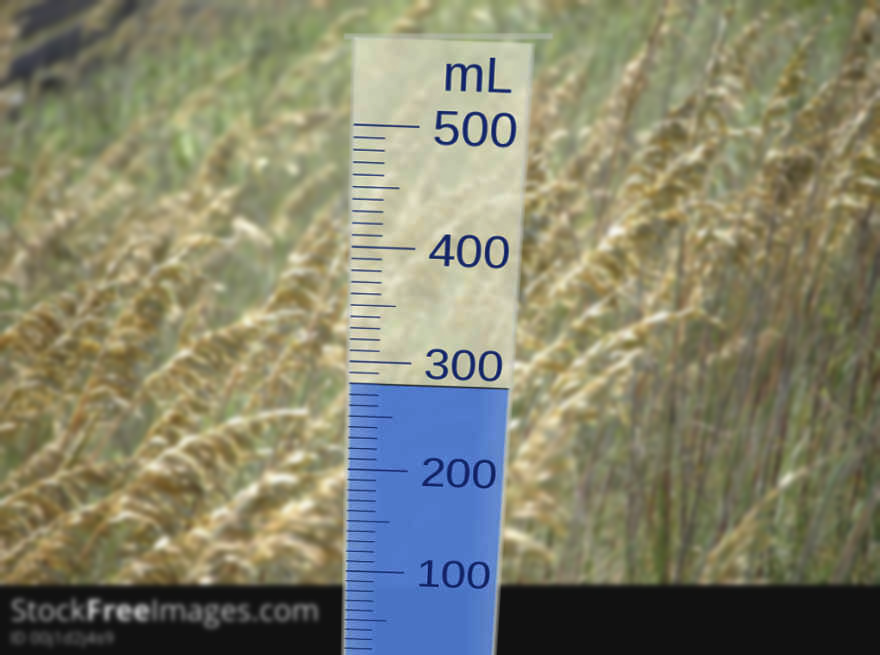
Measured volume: 280 mL
